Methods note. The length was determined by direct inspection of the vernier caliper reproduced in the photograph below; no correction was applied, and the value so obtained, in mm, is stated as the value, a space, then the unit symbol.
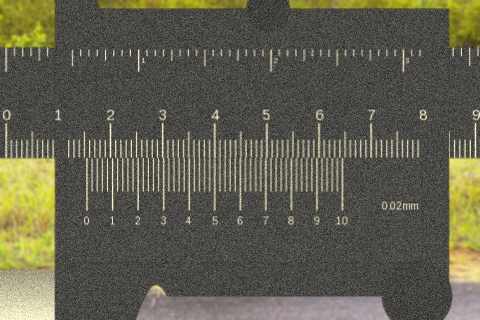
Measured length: 15.5 mm
